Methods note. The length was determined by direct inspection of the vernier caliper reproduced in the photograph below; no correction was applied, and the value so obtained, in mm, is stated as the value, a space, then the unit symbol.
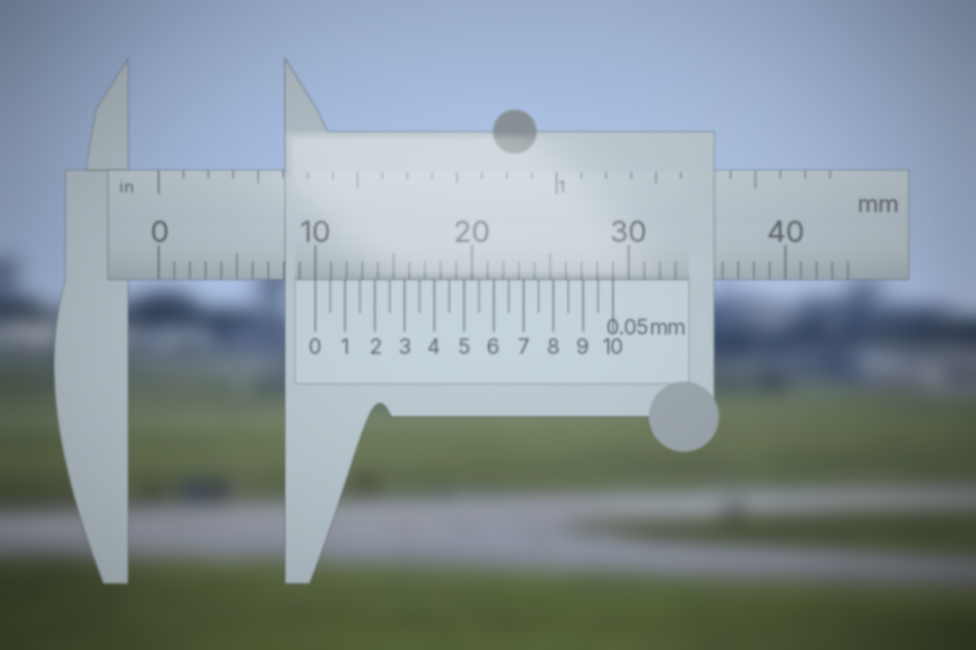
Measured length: 10.0 mm
